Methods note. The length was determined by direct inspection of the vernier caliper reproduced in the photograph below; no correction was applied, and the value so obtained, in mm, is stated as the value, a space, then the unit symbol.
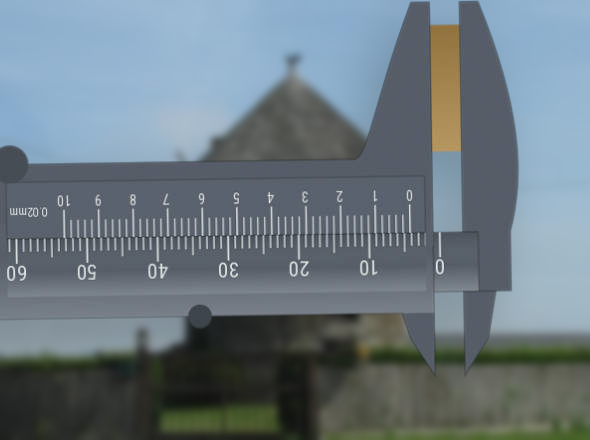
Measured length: 4.2 mm
